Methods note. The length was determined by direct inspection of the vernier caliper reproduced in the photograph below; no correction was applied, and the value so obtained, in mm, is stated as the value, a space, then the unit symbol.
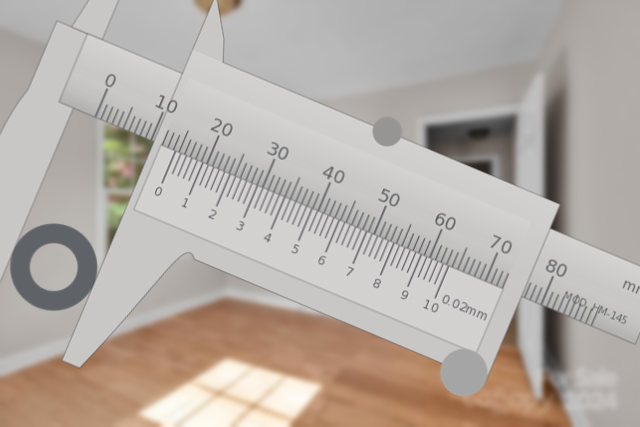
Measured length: 14.4 mm
